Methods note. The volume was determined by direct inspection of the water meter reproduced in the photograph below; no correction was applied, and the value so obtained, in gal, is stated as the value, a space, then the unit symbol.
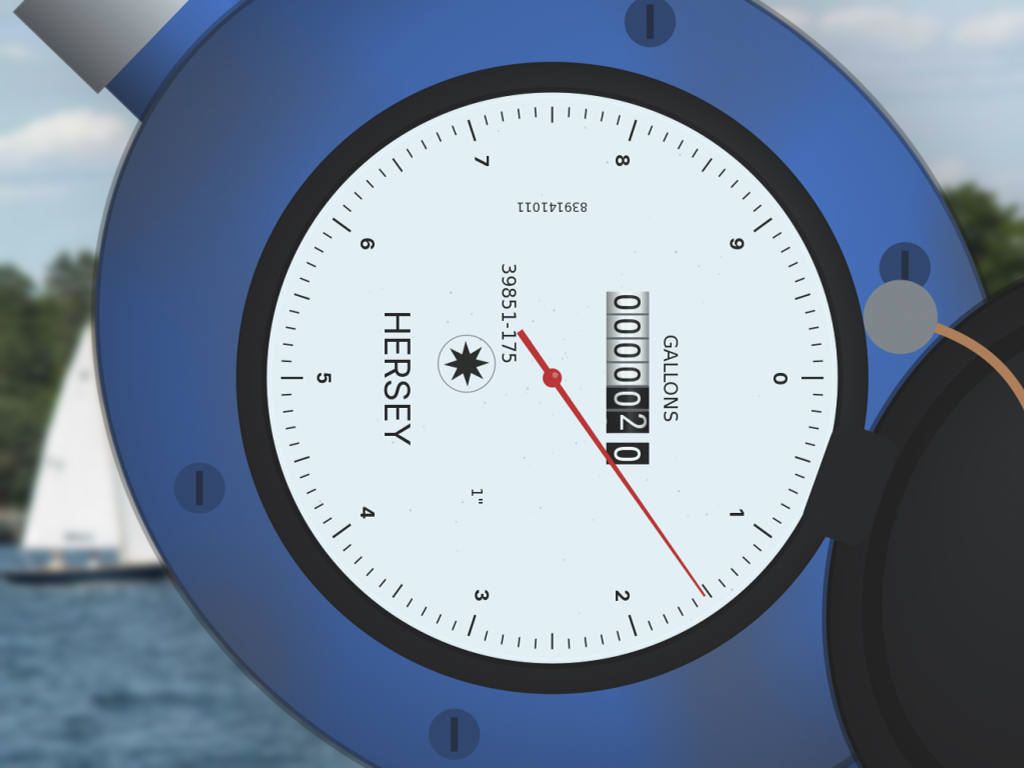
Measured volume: 21.5 gal
